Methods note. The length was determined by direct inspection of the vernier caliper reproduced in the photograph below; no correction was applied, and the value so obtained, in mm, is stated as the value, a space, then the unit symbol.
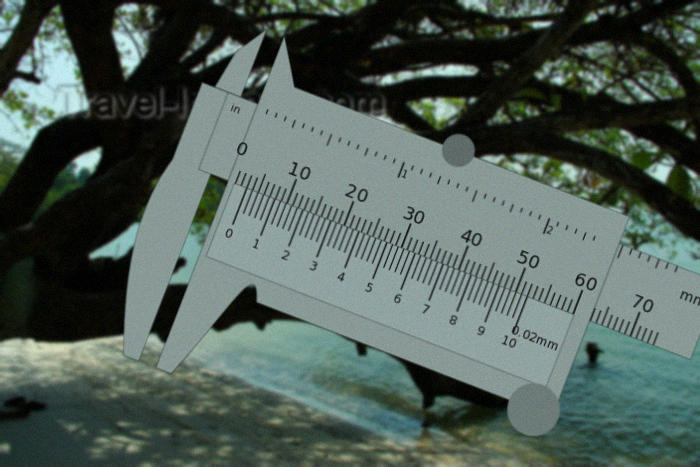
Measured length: 3.0 mm
